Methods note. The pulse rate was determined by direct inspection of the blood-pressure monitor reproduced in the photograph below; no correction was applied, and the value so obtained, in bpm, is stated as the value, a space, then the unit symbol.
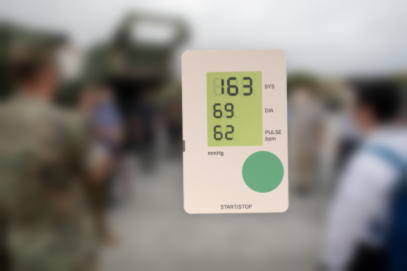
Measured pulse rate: 62 bpm
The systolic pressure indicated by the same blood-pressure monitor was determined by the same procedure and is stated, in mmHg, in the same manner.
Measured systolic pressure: 163 mmHg
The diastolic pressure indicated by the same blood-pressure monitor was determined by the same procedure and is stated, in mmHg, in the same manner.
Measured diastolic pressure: 69 mmHg
